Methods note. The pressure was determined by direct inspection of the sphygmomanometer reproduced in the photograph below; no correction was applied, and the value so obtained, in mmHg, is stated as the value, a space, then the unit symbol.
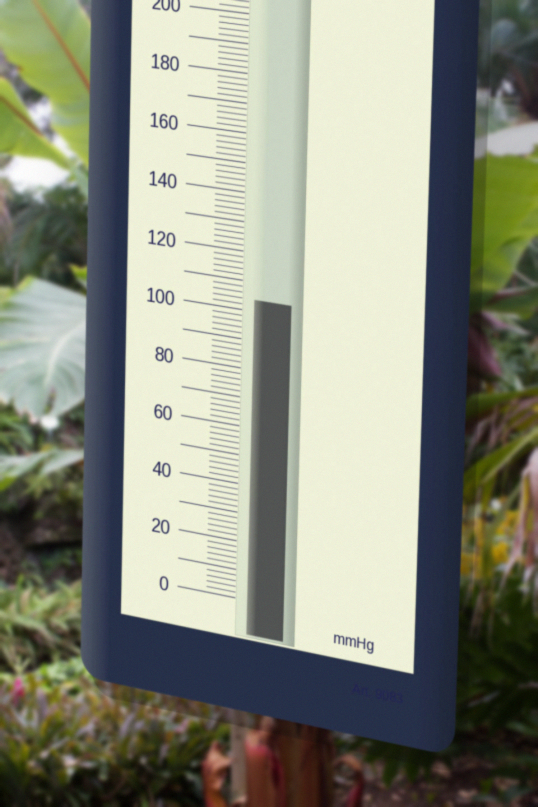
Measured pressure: 104 mmHg
